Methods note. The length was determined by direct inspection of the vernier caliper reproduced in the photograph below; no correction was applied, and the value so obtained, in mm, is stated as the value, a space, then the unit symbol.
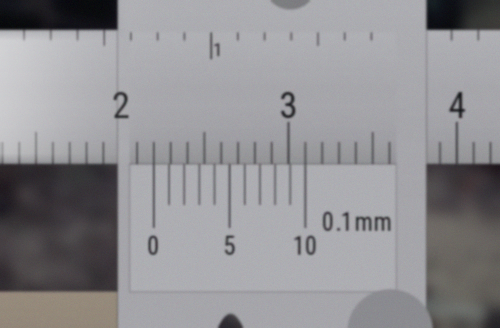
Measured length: 22.0 mm
